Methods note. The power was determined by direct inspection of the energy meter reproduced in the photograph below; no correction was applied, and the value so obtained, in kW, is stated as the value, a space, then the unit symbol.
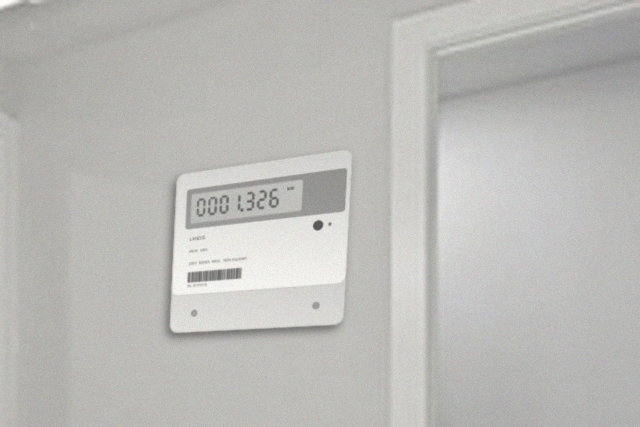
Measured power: 1.326 kW
